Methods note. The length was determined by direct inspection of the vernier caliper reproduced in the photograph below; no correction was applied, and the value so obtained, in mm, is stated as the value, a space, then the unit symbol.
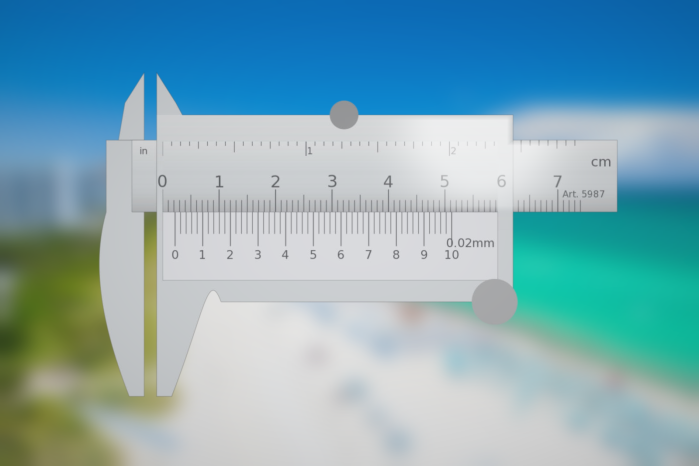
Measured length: 2.2 mm
